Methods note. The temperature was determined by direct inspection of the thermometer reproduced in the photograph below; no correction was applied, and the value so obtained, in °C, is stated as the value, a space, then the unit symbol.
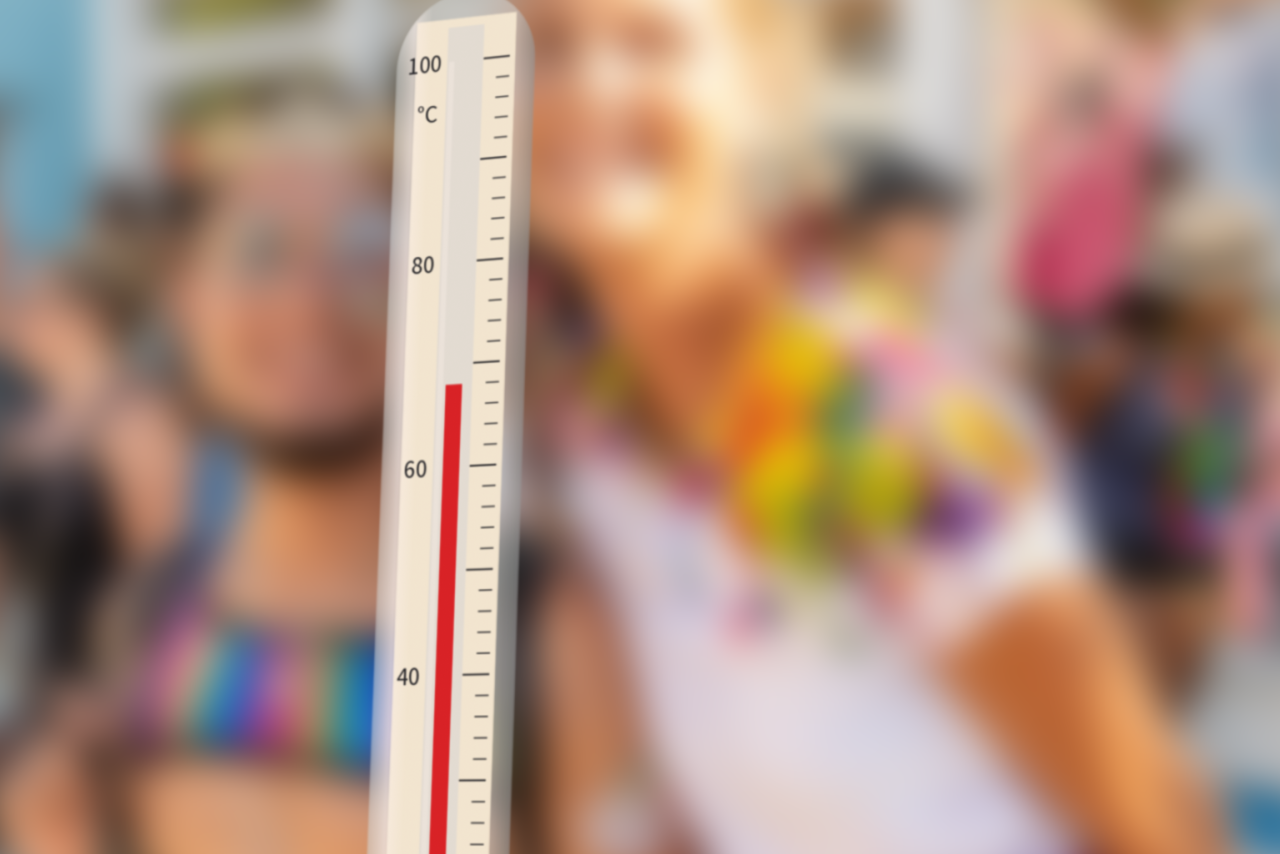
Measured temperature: 68 °C
